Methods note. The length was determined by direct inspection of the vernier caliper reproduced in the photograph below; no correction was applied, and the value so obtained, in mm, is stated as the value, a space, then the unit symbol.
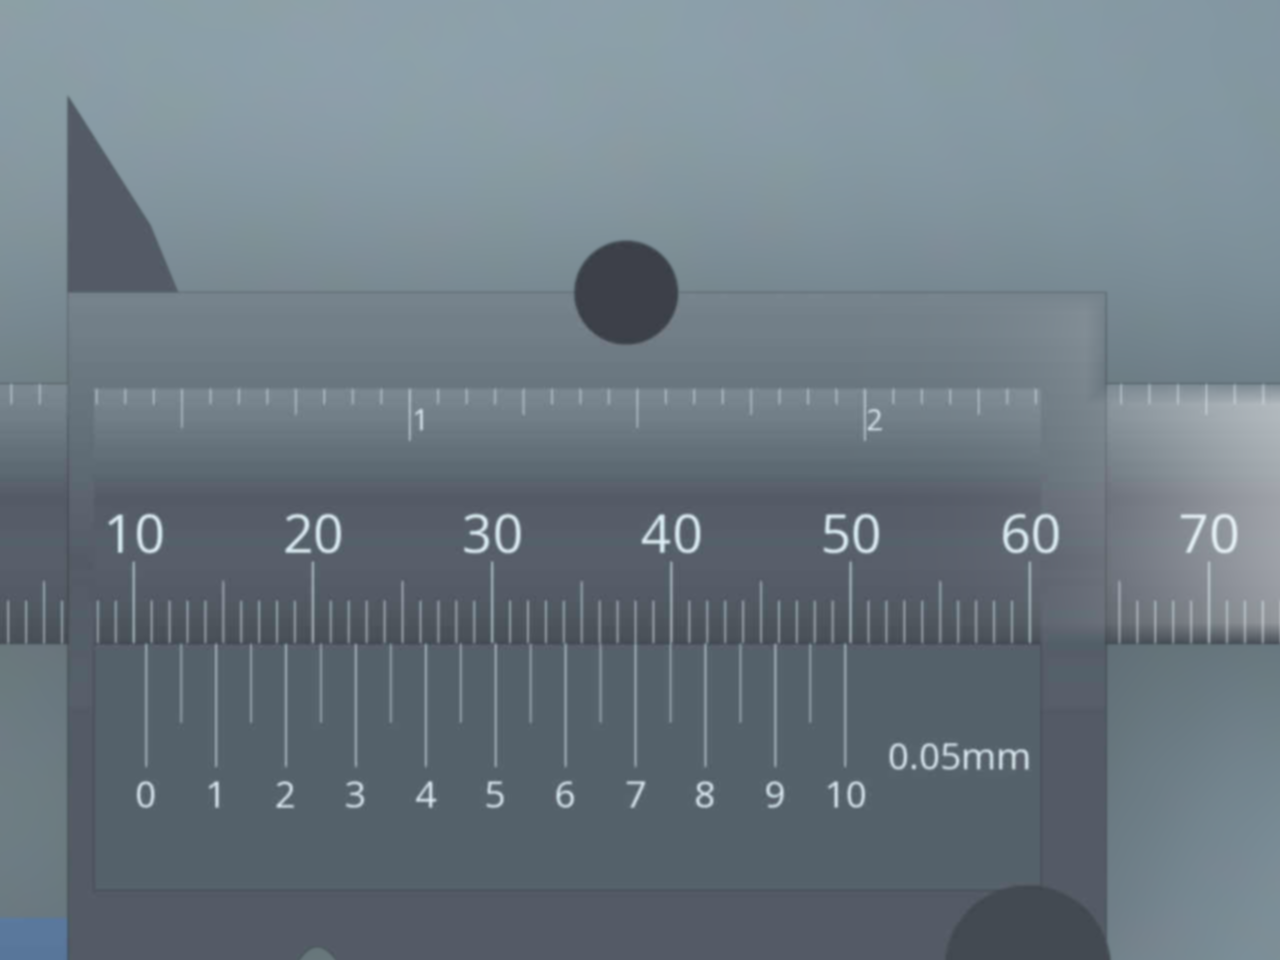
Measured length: 10.7 mm
